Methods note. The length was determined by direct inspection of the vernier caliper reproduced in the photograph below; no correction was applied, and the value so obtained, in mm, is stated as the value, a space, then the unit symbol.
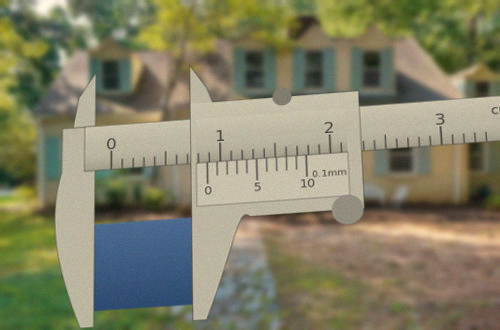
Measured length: 8.8 mm
